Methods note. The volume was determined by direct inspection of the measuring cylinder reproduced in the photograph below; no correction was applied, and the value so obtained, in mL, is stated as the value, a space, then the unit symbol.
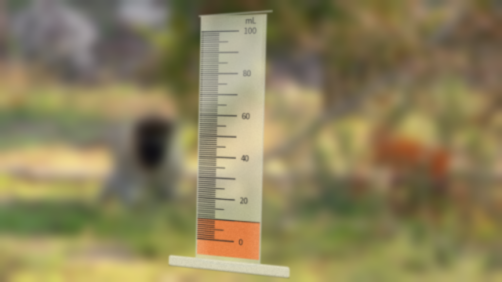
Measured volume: 10 mL
